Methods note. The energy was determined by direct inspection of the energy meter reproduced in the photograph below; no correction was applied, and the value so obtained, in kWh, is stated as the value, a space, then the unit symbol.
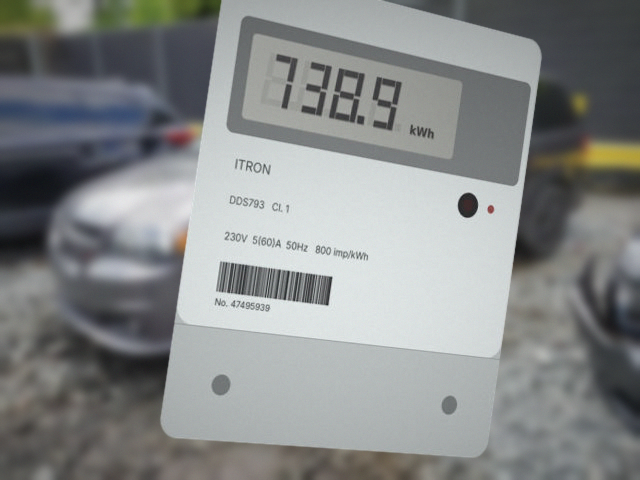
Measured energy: 738.9 kWh
